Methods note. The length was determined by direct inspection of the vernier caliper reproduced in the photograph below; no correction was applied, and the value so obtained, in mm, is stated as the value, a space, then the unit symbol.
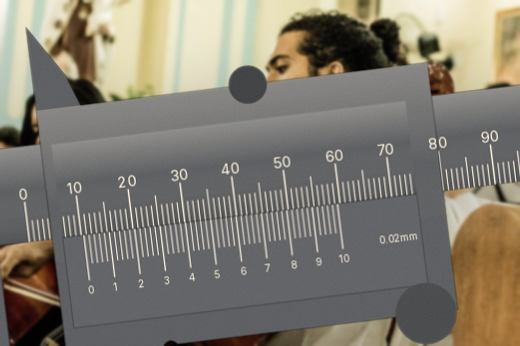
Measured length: 10.5 mm
